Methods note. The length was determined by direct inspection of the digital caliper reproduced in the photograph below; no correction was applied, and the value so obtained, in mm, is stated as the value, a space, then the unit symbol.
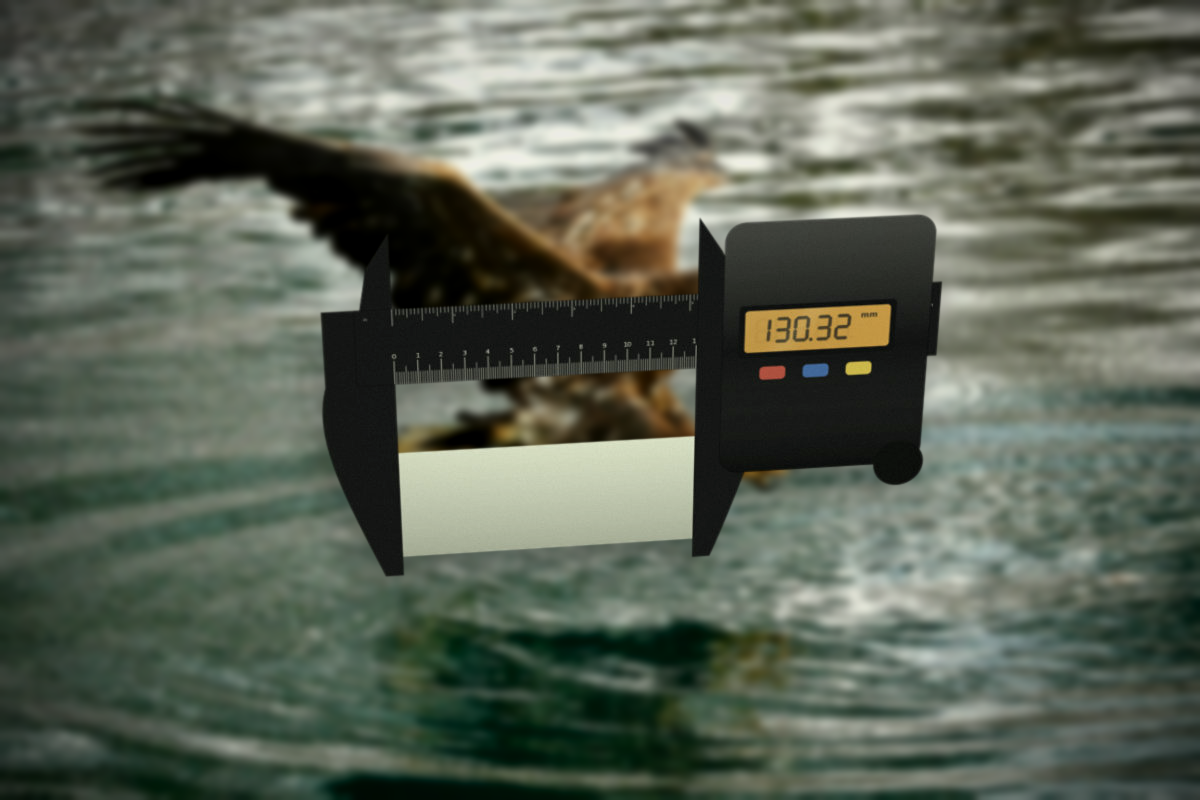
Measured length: 130.32 mm
